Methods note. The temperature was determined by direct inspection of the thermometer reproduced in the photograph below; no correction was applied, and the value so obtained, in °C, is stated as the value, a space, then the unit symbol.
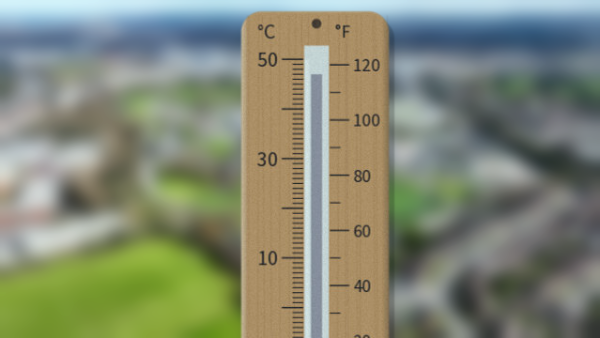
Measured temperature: 47 °C
